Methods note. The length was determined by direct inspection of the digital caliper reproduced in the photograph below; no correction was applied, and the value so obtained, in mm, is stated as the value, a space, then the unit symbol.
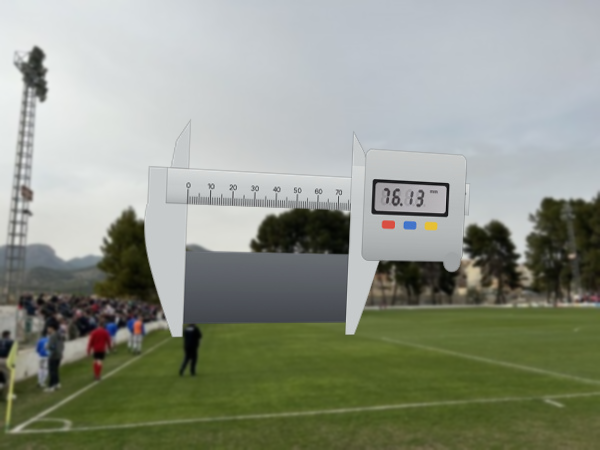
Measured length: 76.13 mm
